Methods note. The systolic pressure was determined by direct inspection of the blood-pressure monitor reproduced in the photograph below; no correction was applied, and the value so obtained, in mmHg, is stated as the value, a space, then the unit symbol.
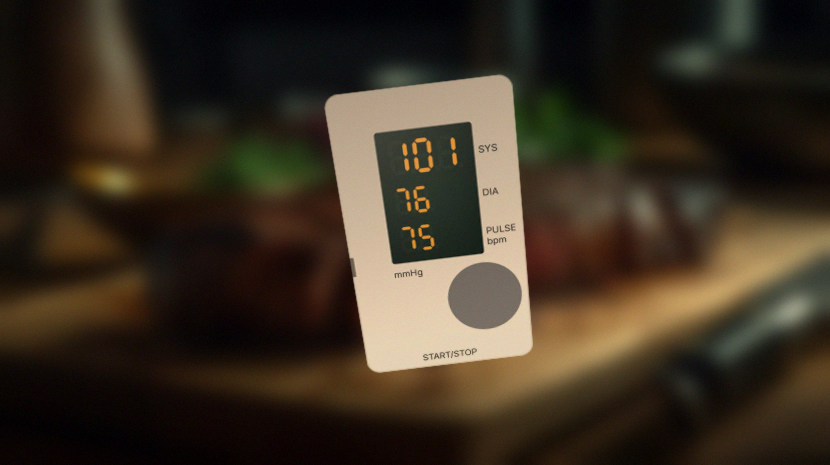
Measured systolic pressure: 101 mmHg
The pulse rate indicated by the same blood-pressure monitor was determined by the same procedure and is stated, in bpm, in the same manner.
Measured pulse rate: 75 bpm
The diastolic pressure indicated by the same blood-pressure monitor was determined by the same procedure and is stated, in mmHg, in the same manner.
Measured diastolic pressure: 76 mmHg
